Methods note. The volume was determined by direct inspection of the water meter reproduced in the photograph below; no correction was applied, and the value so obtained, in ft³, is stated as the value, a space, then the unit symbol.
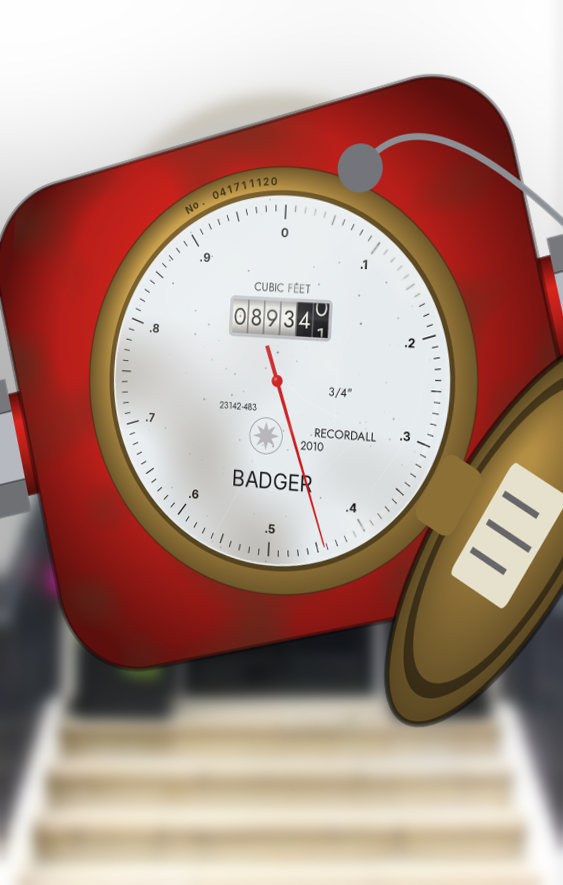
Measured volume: 89340.44 ft³
